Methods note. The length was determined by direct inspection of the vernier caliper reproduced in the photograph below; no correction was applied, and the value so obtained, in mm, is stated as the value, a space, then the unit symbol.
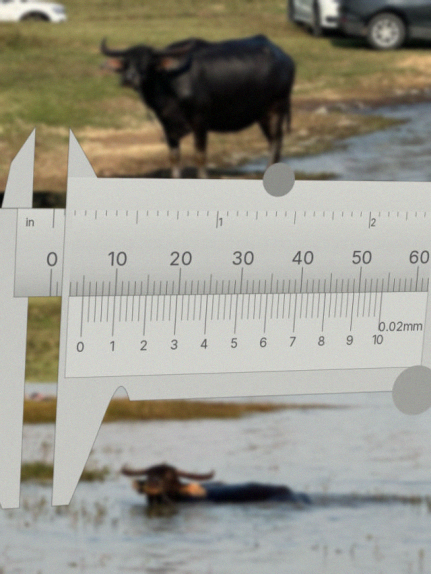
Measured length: 5.0 mm
